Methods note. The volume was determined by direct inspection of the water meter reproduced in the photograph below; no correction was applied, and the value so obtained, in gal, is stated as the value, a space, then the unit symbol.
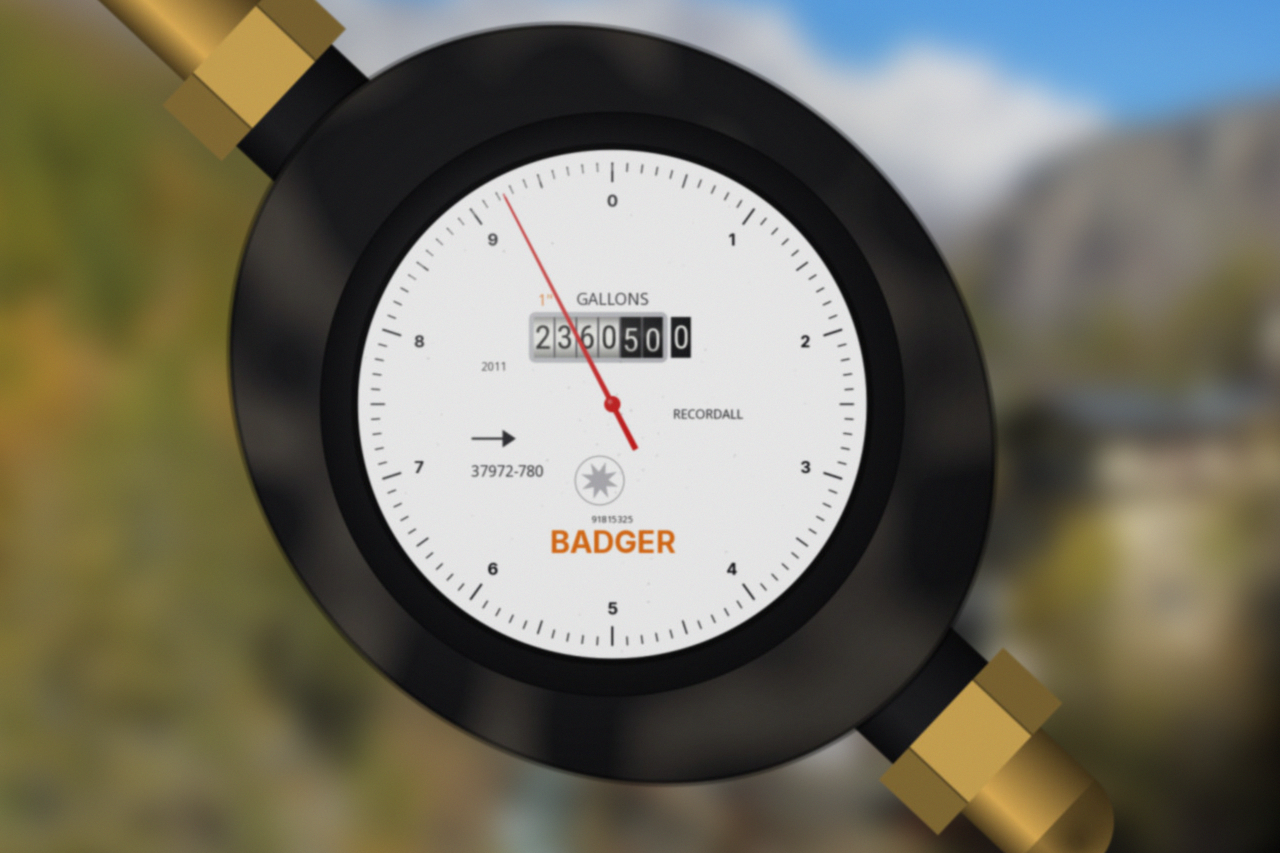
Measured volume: 2360499.2 gal
